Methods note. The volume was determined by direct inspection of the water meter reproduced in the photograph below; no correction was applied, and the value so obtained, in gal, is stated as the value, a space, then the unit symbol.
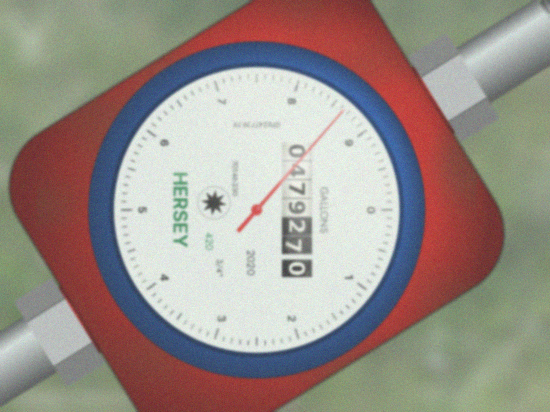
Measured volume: 479268.6 gal
